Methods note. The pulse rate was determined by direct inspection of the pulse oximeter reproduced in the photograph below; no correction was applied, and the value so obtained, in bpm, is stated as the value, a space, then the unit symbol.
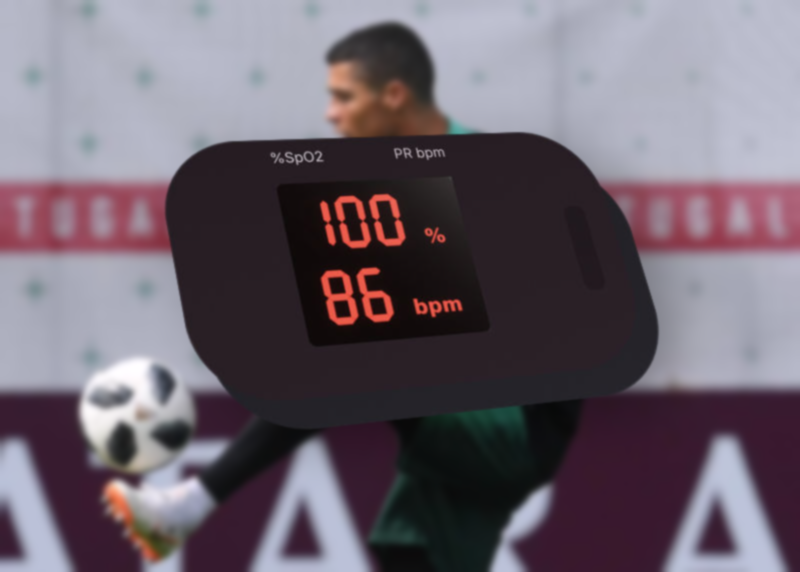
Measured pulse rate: 86 bpm
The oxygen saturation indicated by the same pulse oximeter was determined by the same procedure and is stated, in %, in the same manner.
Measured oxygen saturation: 100 %
